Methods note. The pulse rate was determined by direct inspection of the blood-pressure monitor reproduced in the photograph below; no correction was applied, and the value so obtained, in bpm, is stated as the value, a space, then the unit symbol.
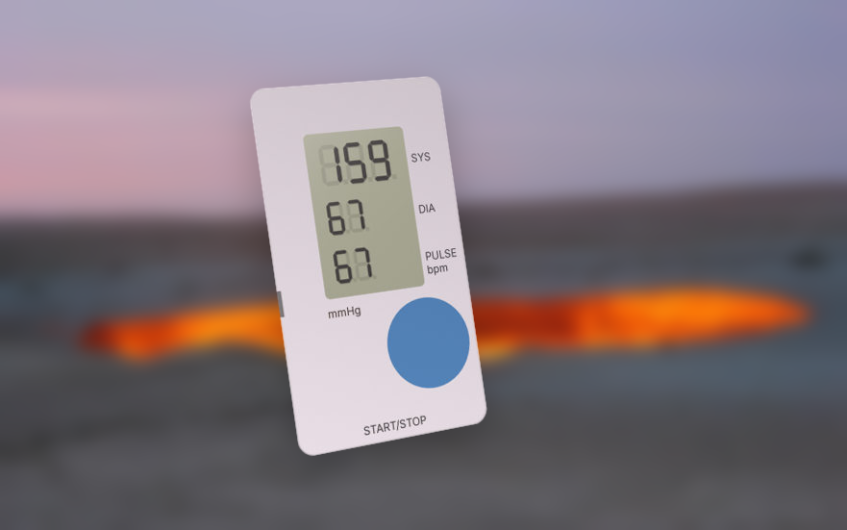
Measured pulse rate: 67 bpm
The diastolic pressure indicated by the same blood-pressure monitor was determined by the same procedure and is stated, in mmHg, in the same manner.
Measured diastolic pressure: 67 mmHg
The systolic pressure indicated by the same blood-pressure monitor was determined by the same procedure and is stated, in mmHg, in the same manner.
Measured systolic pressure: 159 mmHg
